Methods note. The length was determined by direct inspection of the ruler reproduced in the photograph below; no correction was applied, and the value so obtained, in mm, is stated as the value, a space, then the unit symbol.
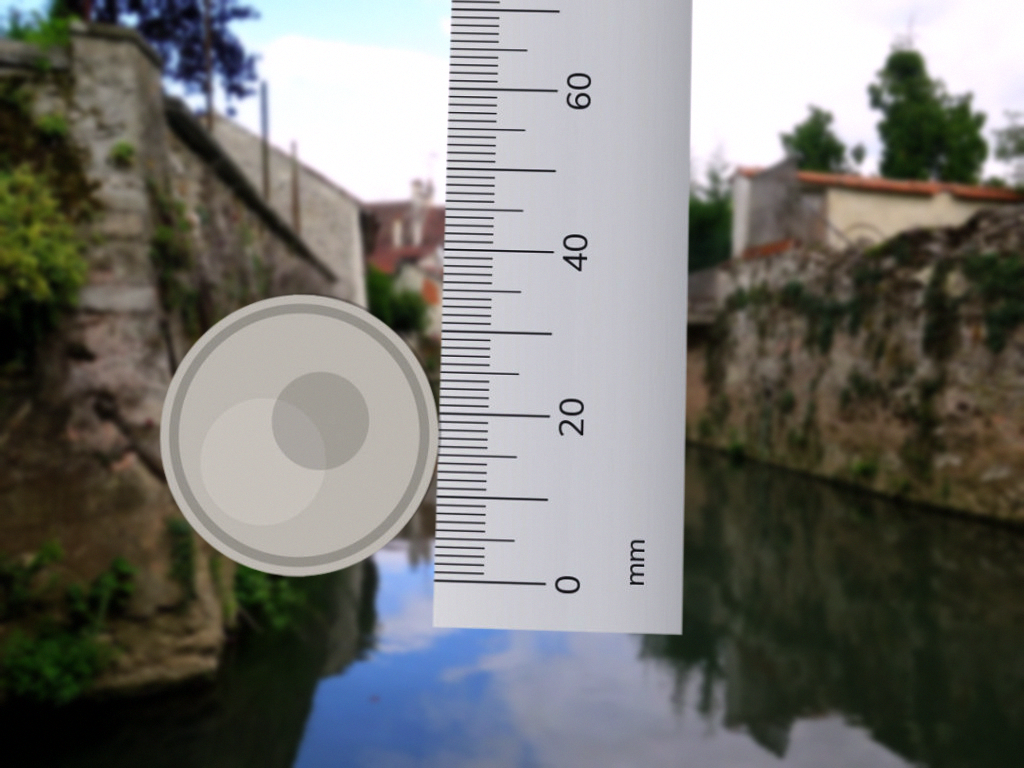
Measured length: 34 mm
